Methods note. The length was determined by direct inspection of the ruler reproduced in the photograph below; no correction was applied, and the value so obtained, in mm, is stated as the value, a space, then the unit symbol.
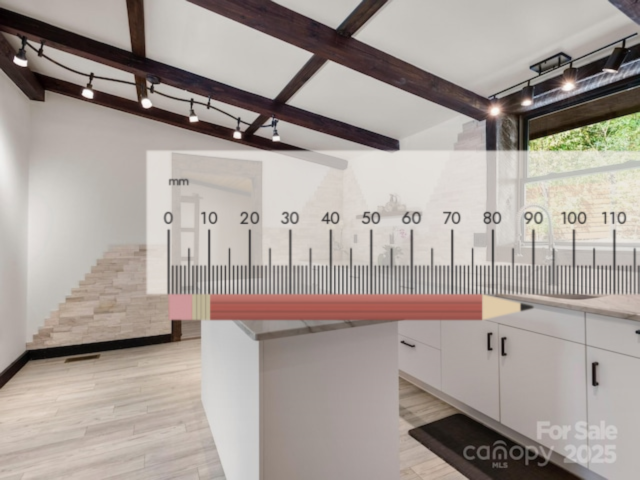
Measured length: 90 mm
